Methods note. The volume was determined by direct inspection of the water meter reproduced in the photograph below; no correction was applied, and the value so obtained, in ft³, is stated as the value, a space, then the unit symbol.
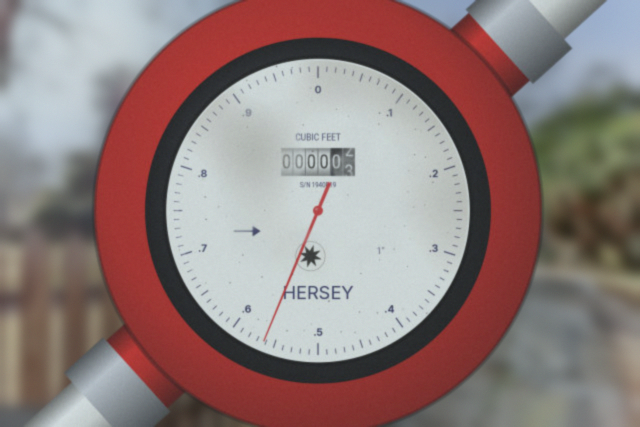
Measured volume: 2.56 ft³
